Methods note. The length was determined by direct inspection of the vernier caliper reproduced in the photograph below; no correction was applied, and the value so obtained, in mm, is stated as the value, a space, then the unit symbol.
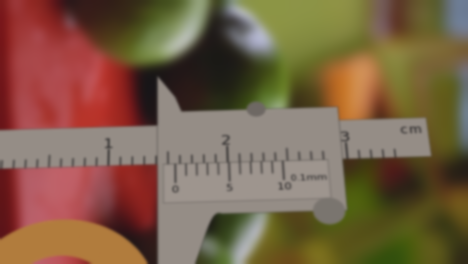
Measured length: 15.6 mm
